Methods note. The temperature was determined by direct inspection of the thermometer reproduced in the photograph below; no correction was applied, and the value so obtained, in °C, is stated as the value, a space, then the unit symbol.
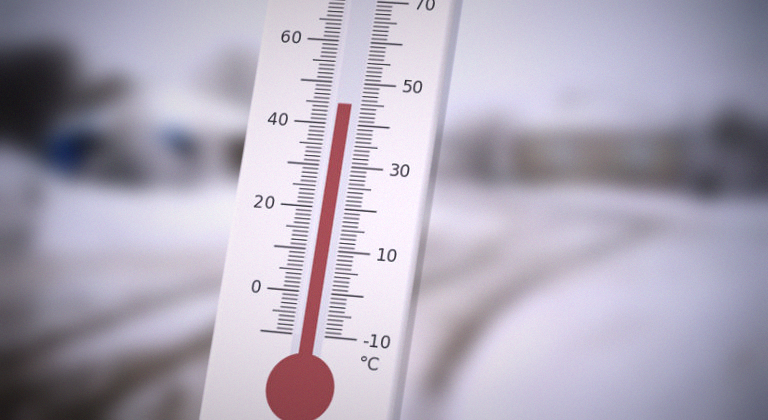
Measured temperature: 45 °C
